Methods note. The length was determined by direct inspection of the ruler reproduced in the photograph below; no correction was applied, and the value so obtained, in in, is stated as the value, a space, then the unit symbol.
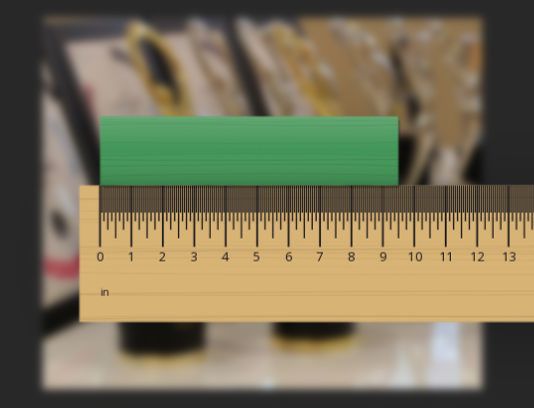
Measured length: 9.5 in
